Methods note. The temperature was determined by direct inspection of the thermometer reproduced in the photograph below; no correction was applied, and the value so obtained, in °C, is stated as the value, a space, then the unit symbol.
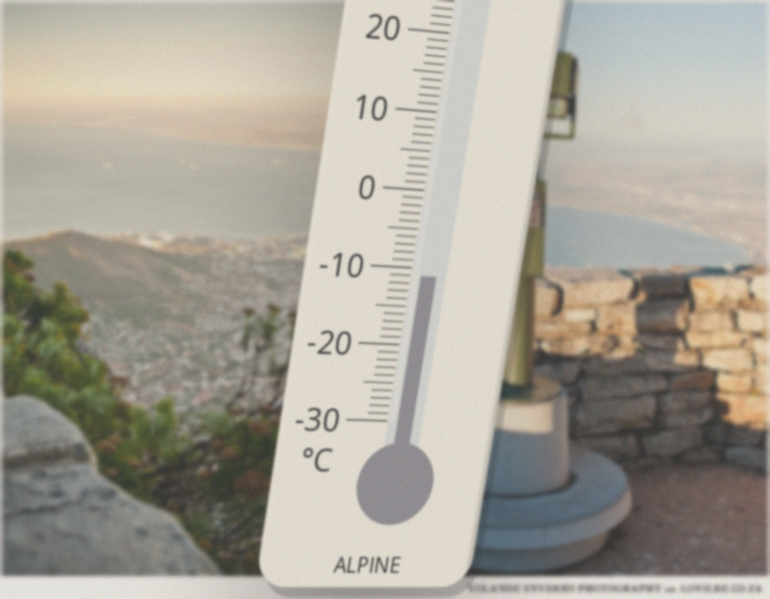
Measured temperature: -11 °C
